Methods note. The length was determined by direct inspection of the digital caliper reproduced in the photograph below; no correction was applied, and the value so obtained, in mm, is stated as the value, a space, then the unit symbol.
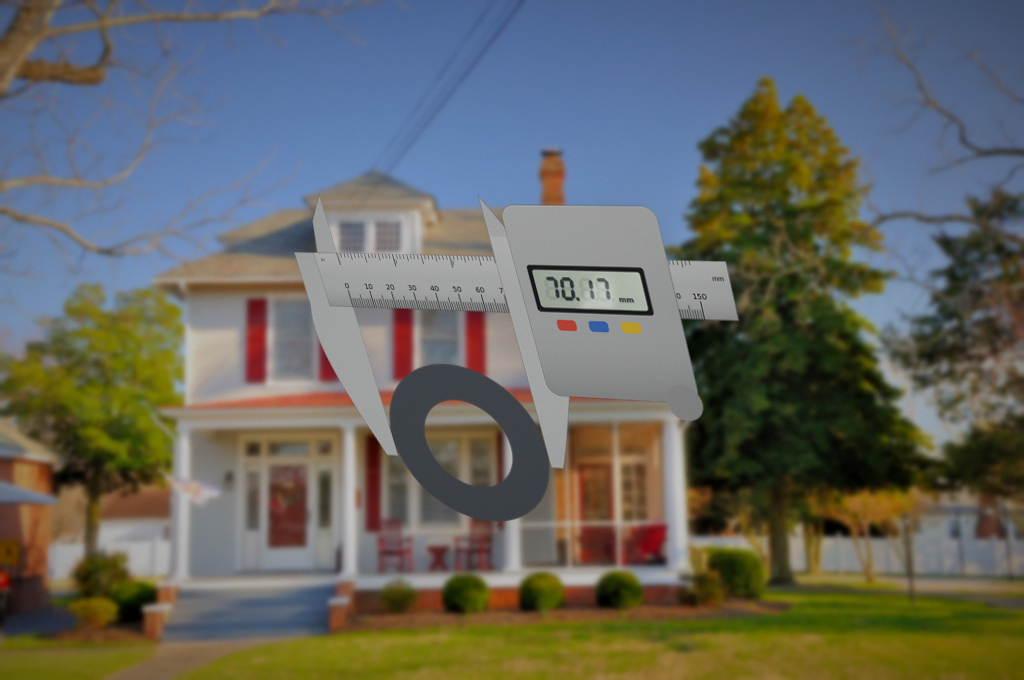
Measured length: 70.17 mm
